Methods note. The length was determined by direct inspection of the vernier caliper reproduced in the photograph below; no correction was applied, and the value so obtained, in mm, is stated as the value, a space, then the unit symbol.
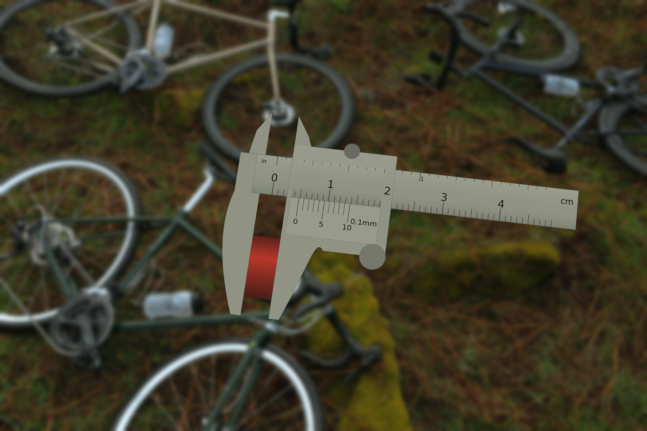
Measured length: 4.8 mm
